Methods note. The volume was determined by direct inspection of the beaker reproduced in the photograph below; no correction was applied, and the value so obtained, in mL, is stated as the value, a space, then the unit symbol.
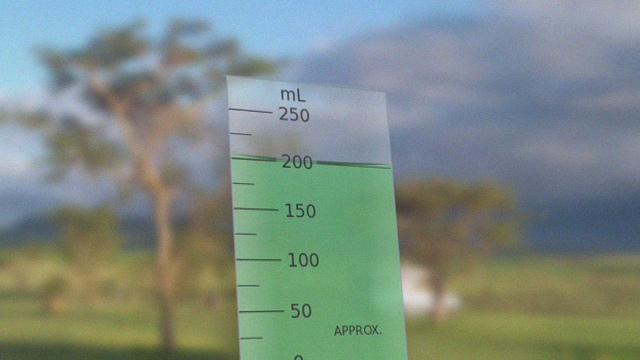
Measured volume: 200 mL
